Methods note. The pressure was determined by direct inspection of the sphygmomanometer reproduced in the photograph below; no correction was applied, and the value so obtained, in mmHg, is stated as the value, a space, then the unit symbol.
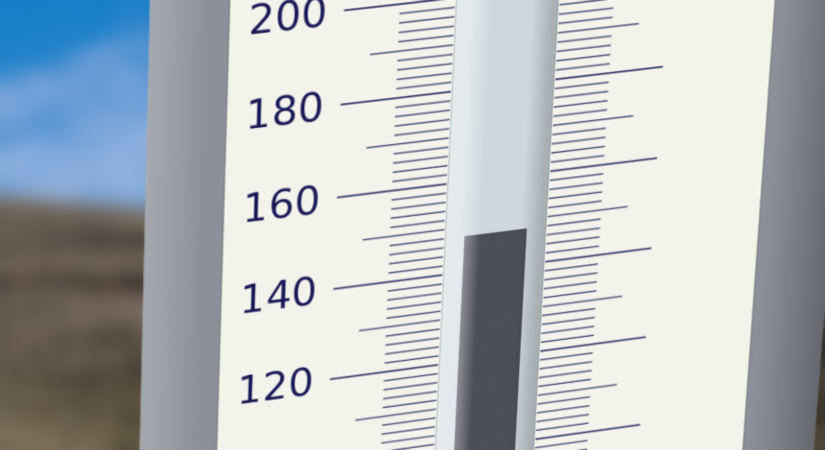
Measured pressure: 148 mmHg
